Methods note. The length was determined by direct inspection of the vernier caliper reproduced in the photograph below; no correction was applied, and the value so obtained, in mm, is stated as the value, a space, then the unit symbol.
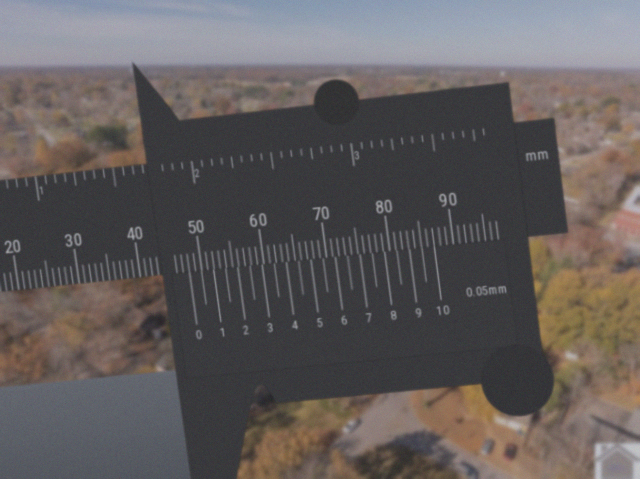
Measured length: 48.0 mm
